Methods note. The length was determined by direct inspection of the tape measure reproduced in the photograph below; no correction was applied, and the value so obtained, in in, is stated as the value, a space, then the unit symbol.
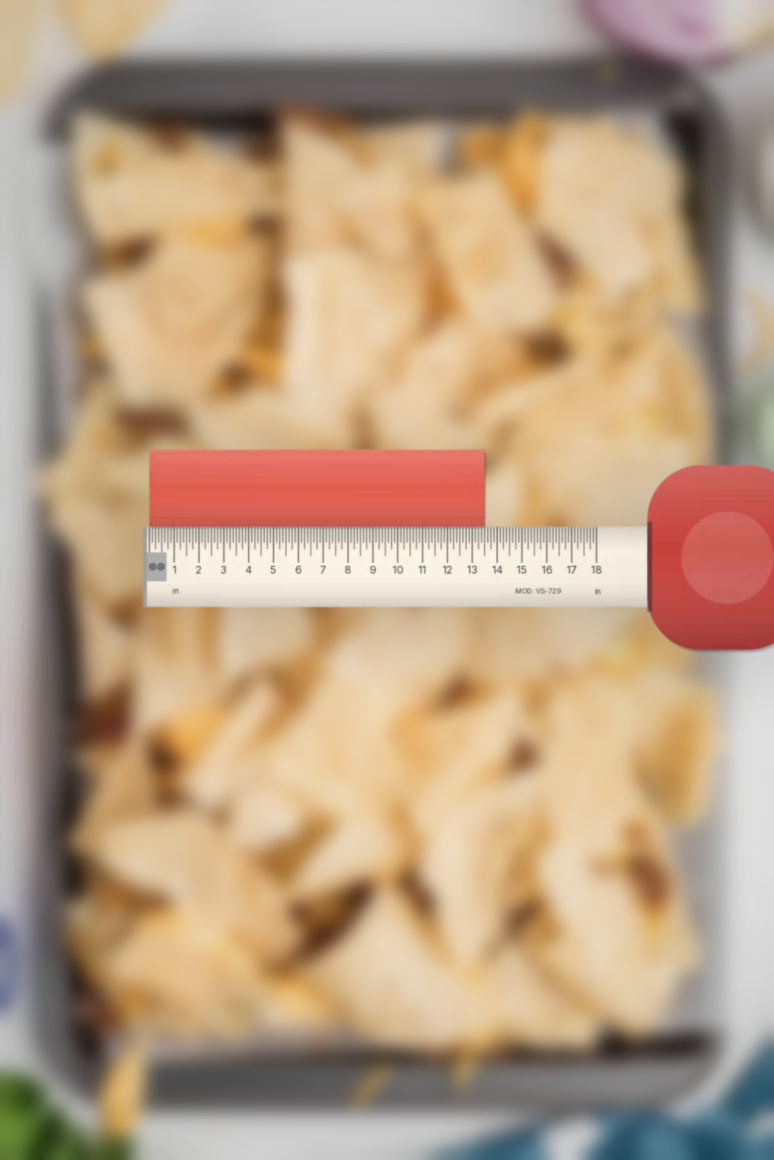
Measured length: 13.5 in
